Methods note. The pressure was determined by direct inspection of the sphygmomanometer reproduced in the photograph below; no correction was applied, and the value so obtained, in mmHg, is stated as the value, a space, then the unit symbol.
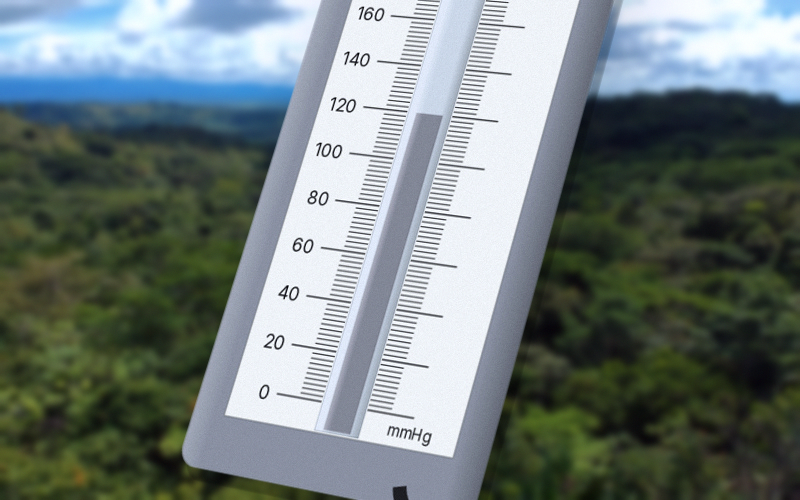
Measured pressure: 120 mmHg
